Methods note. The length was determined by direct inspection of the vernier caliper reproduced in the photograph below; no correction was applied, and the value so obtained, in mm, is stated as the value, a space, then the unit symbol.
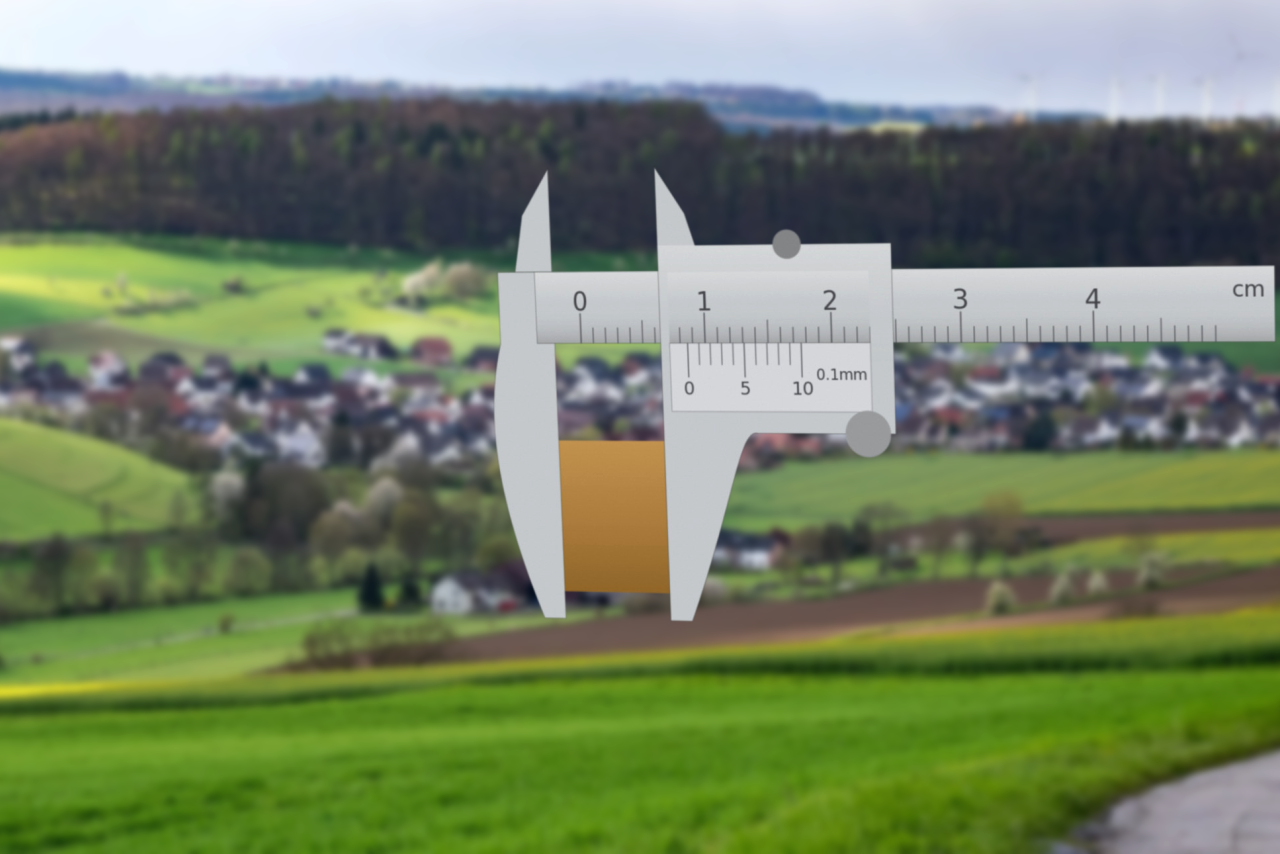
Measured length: 8.6 mm
